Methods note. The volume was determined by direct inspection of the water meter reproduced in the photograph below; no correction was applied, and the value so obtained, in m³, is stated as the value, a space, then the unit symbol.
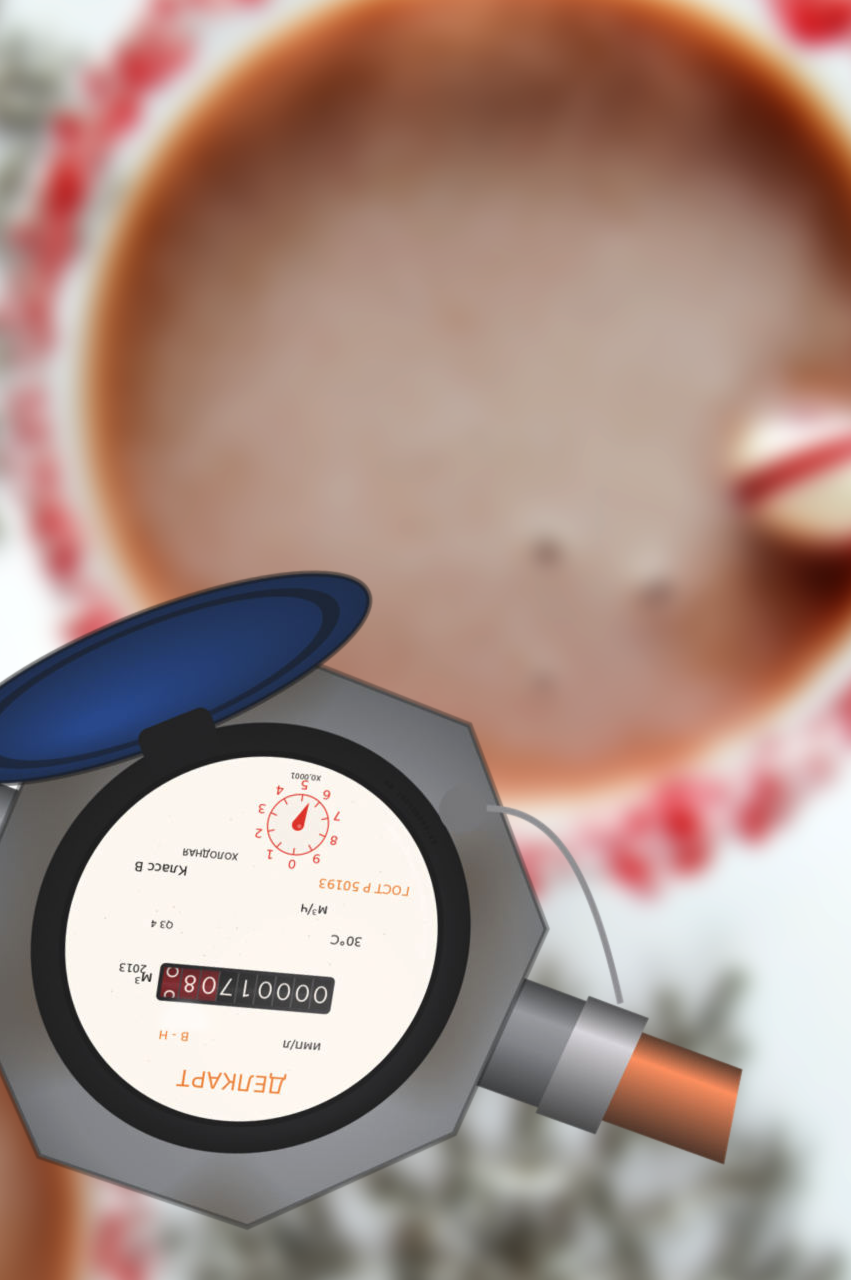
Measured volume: 17.0885 m³
